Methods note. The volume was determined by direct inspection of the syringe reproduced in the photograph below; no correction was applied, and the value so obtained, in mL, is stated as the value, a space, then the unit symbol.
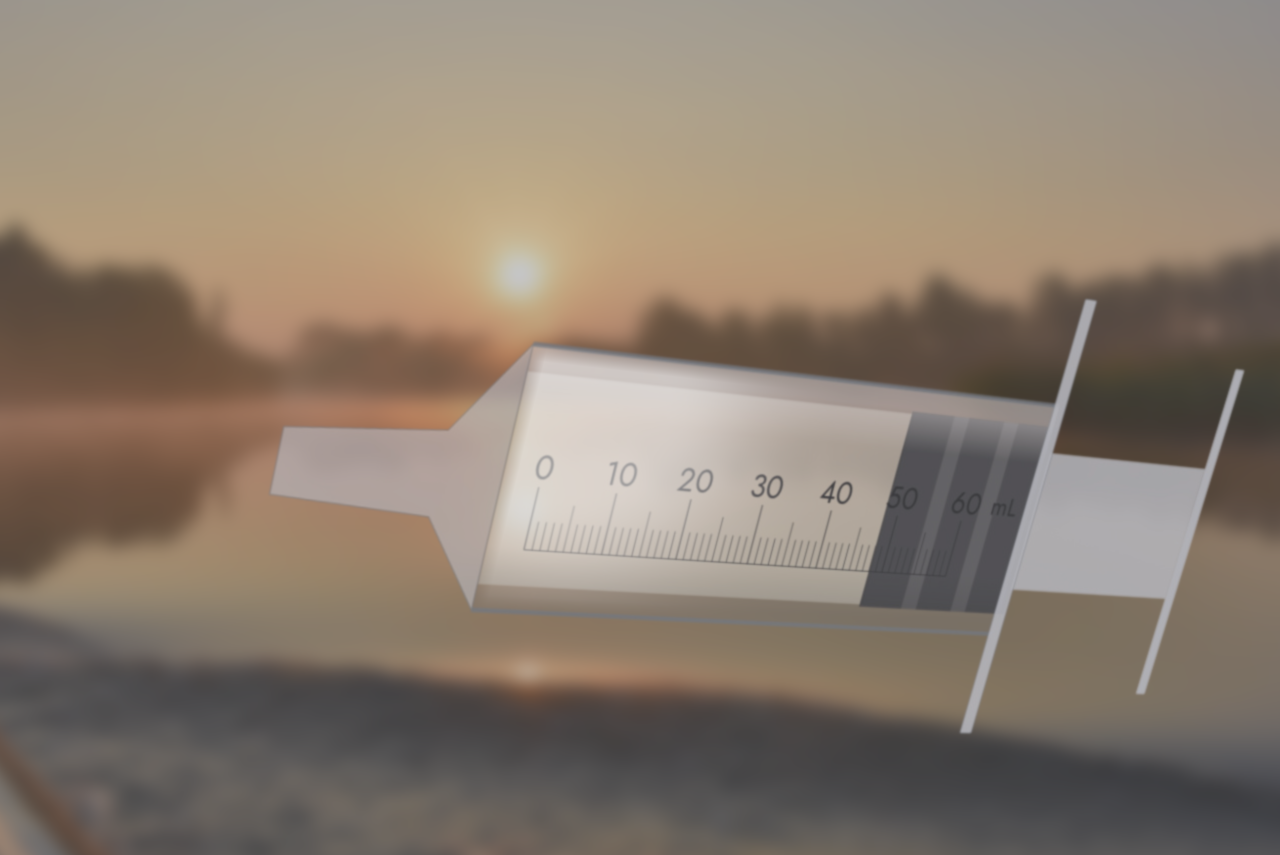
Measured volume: 48 mL
